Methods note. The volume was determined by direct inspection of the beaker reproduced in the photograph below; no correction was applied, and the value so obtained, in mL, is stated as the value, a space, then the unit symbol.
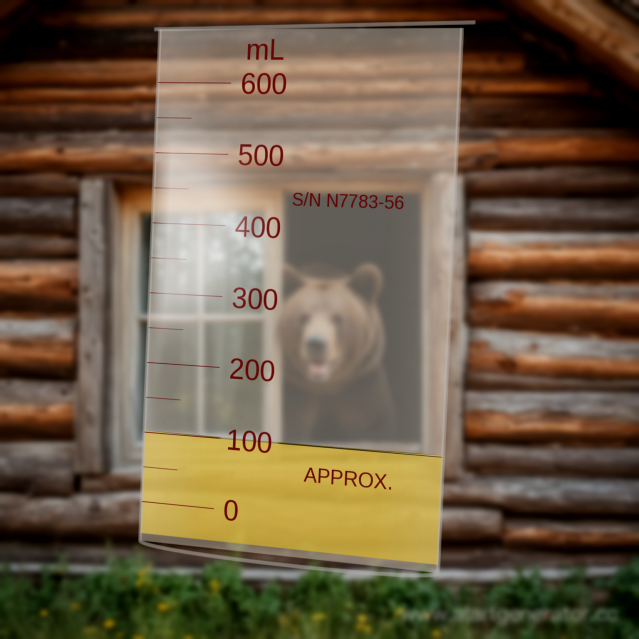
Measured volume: 100 mL
